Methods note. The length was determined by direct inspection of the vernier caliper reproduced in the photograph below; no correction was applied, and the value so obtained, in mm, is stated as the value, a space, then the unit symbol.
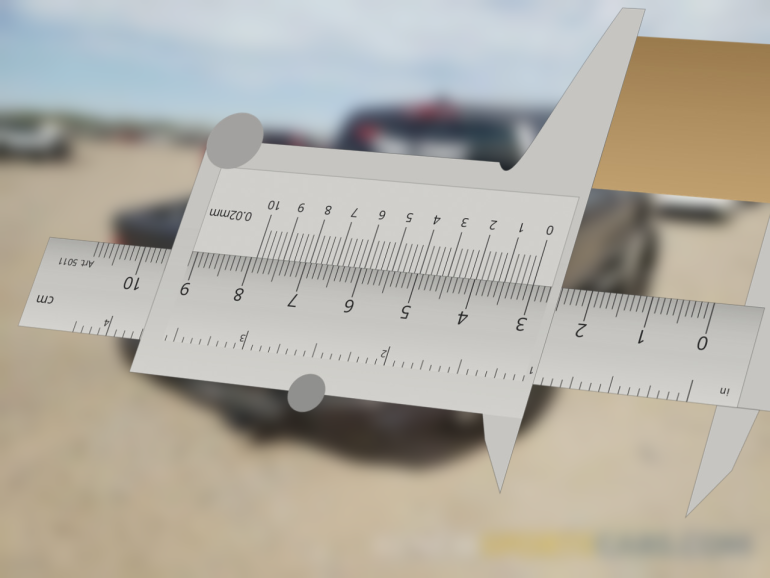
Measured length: 30.0 mm
